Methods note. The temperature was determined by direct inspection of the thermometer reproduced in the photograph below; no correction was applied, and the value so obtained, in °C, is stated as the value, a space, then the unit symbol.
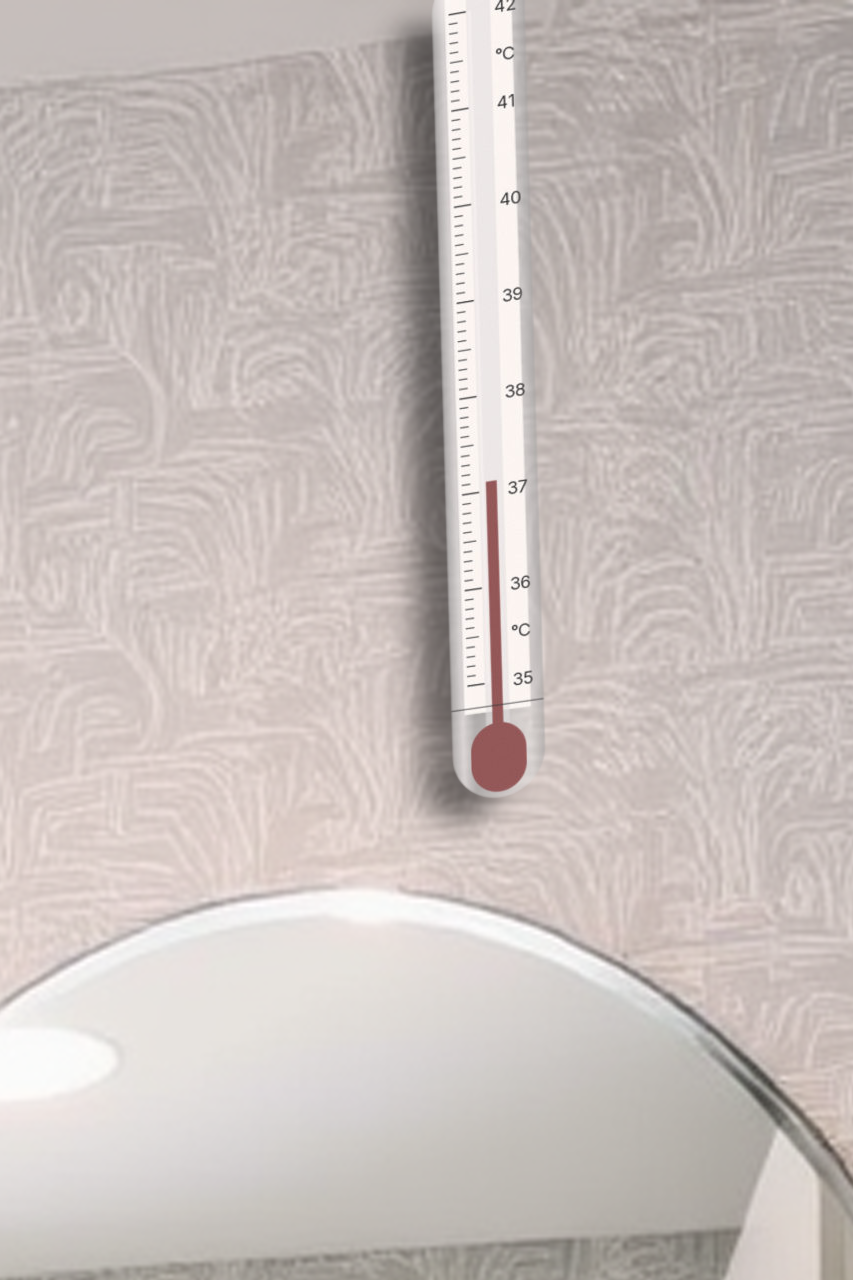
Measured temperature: 37.1 °C
